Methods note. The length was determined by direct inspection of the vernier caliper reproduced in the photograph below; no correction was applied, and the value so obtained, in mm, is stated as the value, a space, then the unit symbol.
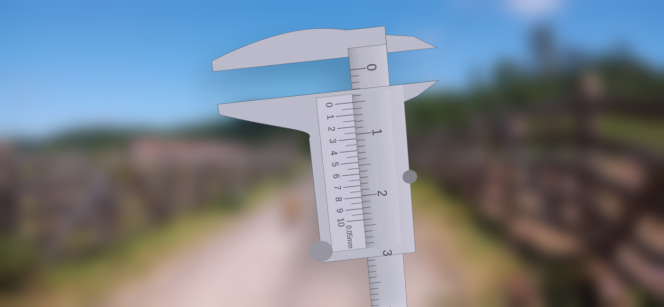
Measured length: 5.0 mm
